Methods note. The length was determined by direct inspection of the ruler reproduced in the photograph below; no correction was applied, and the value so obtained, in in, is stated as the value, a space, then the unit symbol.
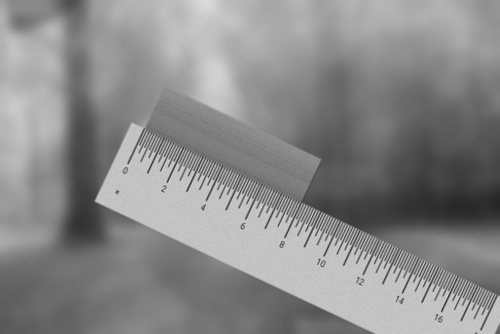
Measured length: 8 in
